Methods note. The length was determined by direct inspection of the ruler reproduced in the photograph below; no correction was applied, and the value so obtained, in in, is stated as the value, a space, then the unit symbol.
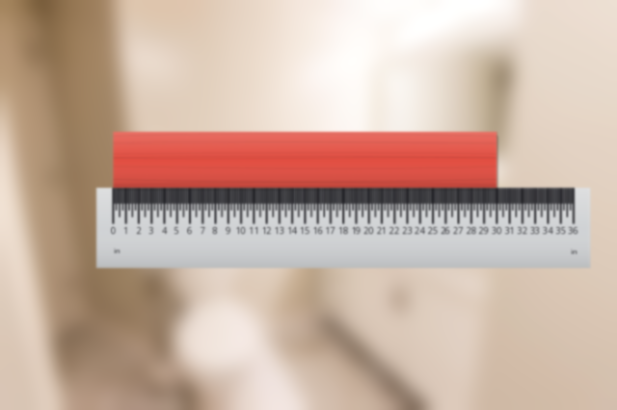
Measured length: 30 in
